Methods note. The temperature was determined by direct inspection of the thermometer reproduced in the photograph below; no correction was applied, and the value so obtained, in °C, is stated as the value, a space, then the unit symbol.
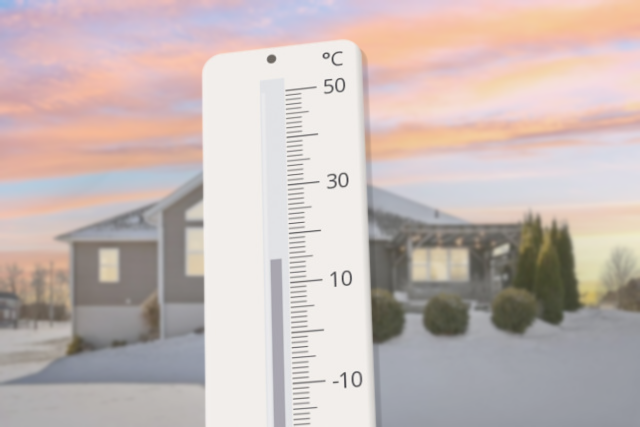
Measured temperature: 15 °C
